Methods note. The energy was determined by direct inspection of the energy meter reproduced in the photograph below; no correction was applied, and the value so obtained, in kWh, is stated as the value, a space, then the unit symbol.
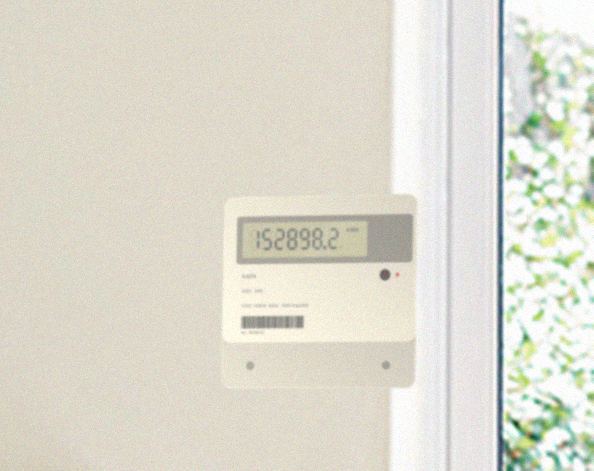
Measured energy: 152898.2 kWh
